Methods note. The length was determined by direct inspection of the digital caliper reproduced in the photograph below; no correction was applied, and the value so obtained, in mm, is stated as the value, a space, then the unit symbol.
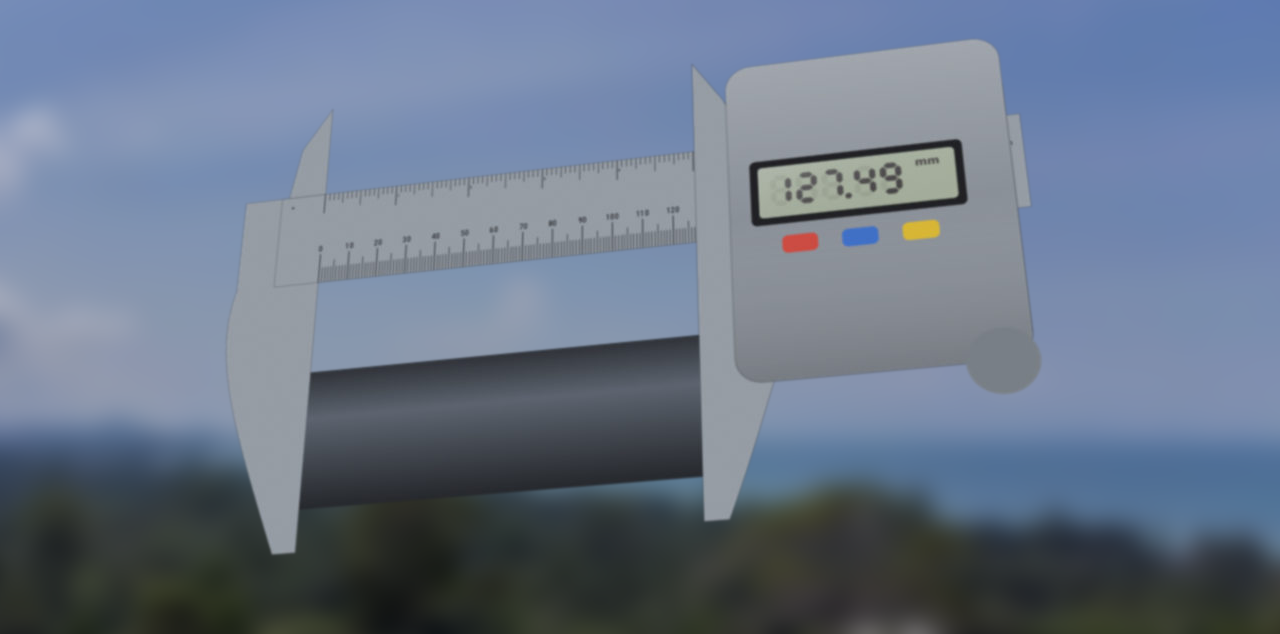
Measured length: 127.49 mm
